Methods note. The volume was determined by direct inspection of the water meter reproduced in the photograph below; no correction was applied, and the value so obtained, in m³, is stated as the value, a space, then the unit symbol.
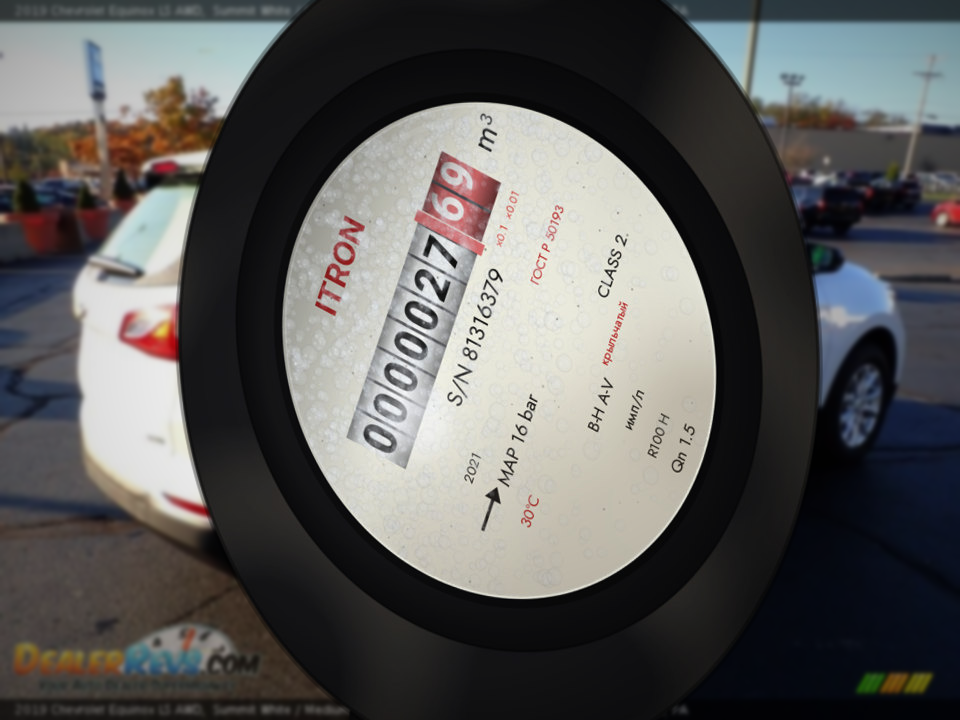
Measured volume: 27.69 m³
